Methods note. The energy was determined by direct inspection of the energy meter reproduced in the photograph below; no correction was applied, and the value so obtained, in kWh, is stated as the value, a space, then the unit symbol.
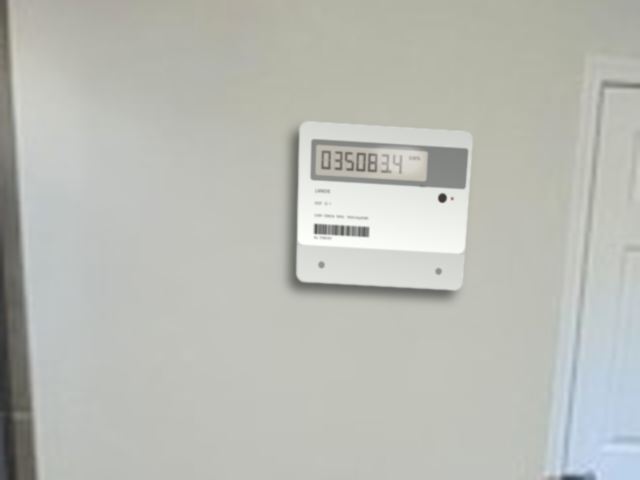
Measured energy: 35083.4 kWh
